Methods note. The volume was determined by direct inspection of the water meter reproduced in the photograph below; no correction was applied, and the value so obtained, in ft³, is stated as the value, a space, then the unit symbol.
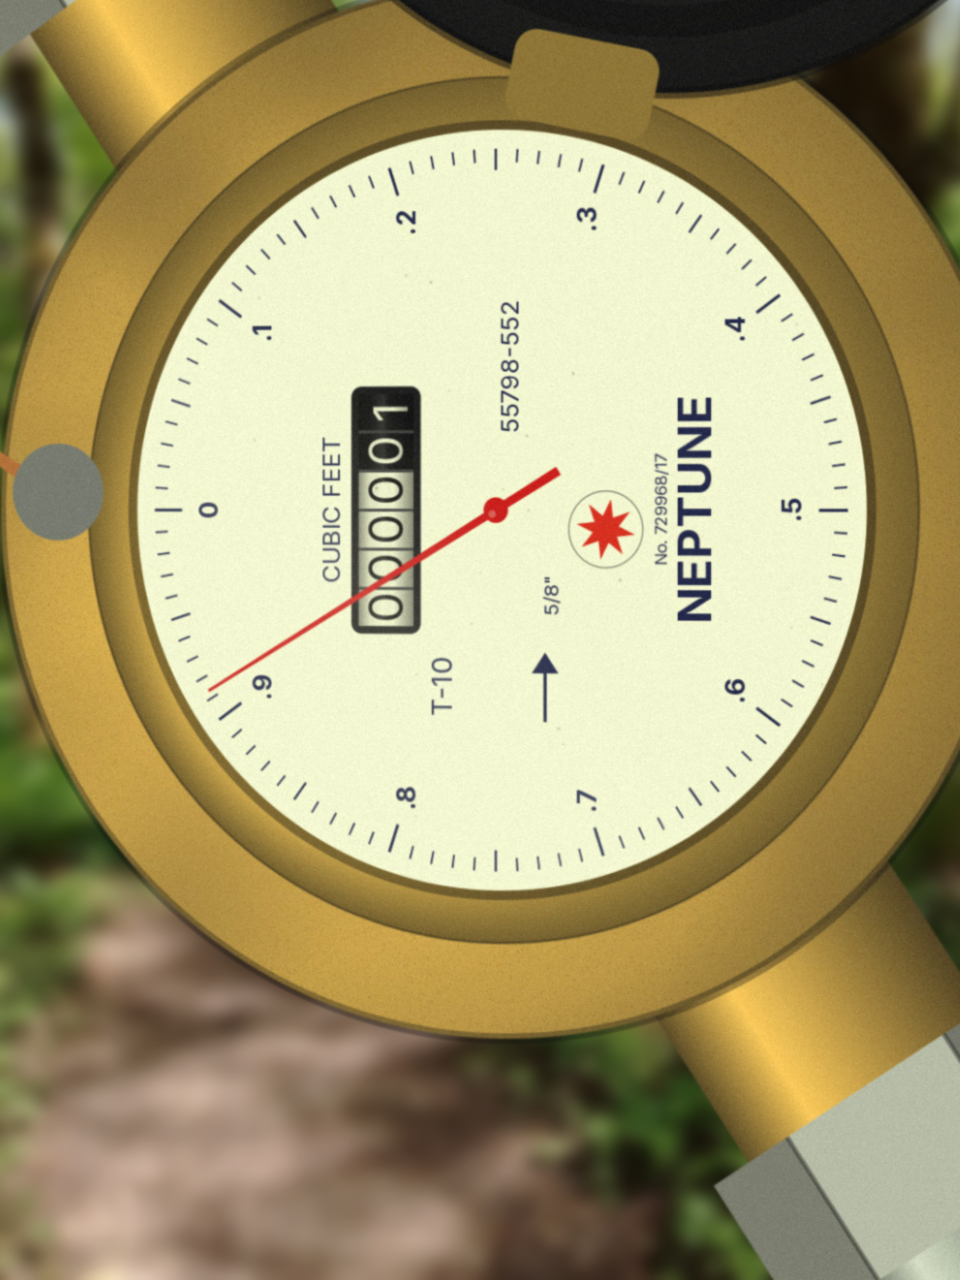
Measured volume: 0.91 ft³
